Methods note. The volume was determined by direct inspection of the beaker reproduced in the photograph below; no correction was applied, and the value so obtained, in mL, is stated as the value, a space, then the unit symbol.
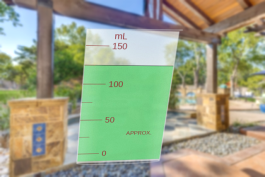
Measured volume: 125 mL
